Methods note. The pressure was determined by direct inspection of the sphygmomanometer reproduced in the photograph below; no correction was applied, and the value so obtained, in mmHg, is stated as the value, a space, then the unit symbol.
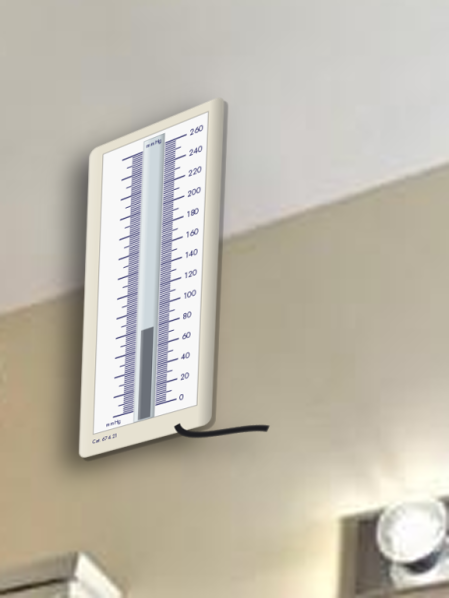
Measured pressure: 80 mmHg
